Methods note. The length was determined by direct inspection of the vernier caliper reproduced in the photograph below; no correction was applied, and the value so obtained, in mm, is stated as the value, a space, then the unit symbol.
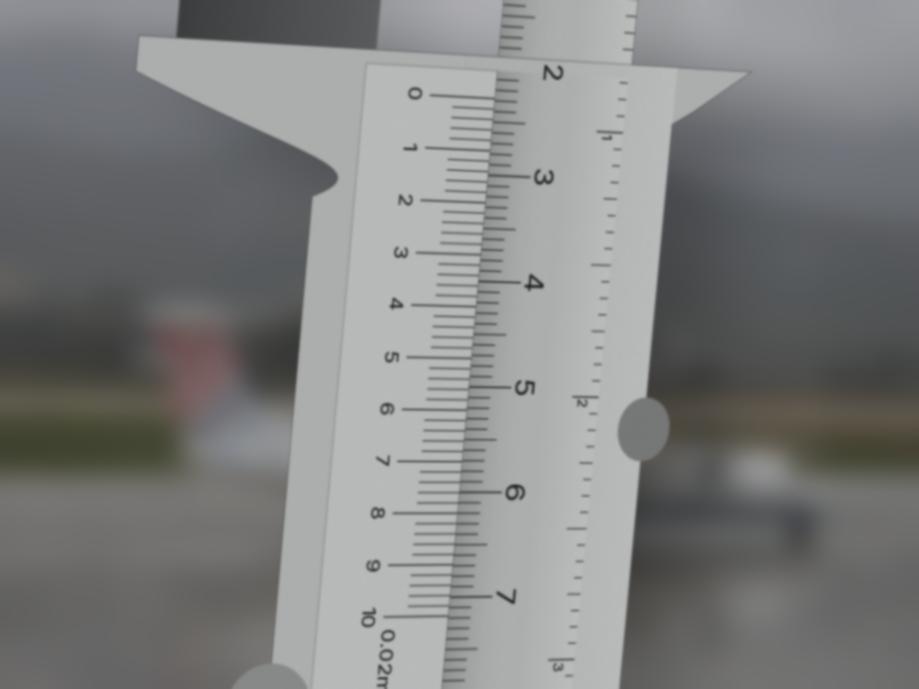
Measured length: 22.8 mm
